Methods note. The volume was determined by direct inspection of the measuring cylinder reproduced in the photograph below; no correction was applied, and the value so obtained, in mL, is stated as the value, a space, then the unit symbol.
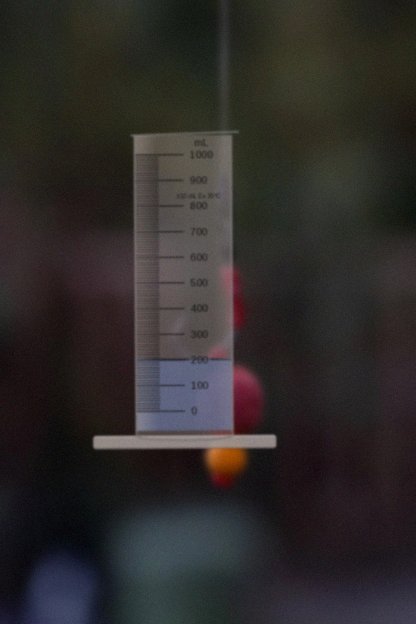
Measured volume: 200 mL
